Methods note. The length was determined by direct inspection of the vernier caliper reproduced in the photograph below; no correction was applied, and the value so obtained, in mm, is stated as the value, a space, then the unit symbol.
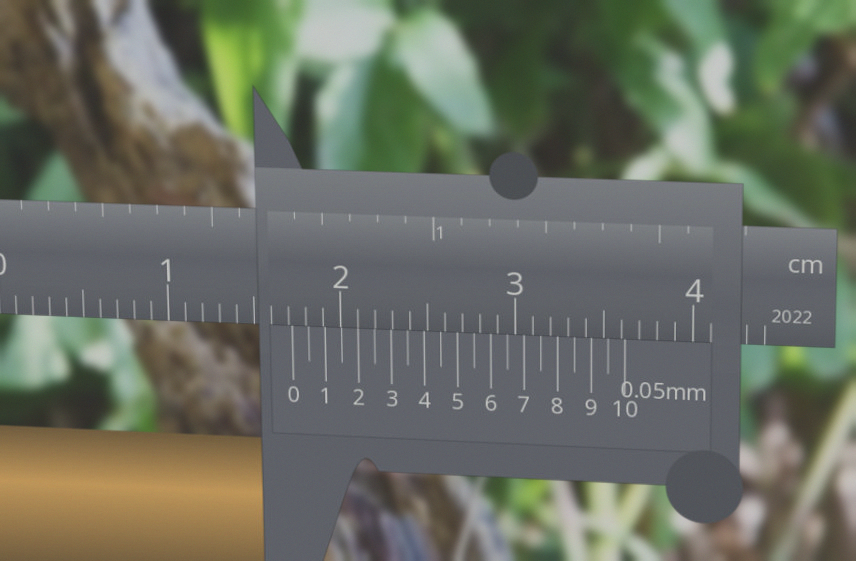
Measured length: 17.2 mm
